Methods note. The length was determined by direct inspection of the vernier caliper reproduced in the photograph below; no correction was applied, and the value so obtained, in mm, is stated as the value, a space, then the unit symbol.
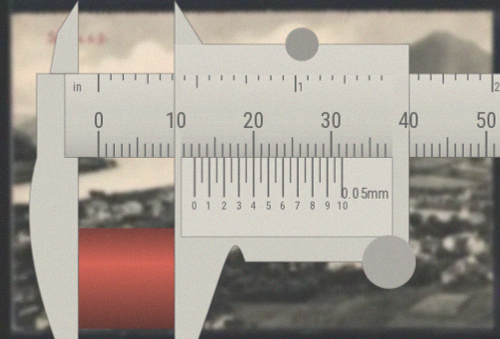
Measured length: 12.4 mm
